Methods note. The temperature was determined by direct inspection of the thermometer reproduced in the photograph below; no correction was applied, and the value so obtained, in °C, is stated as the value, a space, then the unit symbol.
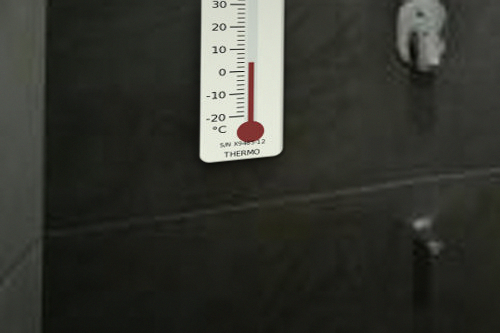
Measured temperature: 4 °C
